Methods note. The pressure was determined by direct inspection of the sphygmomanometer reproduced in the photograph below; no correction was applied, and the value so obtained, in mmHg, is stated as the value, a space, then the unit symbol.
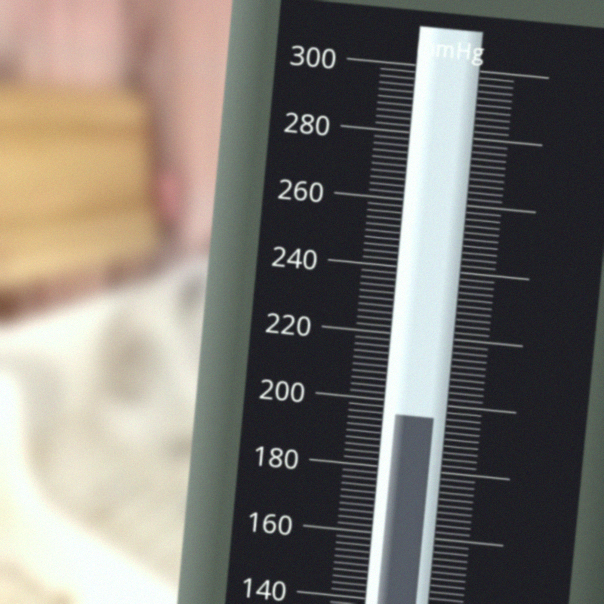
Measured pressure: 196 mmHg
